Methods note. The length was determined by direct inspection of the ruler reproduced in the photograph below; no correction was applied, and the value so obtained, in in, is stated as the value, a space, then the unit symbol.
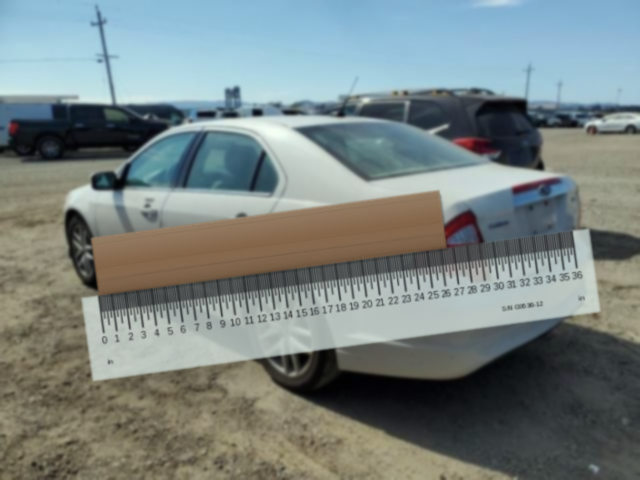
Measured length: 26.5 in
